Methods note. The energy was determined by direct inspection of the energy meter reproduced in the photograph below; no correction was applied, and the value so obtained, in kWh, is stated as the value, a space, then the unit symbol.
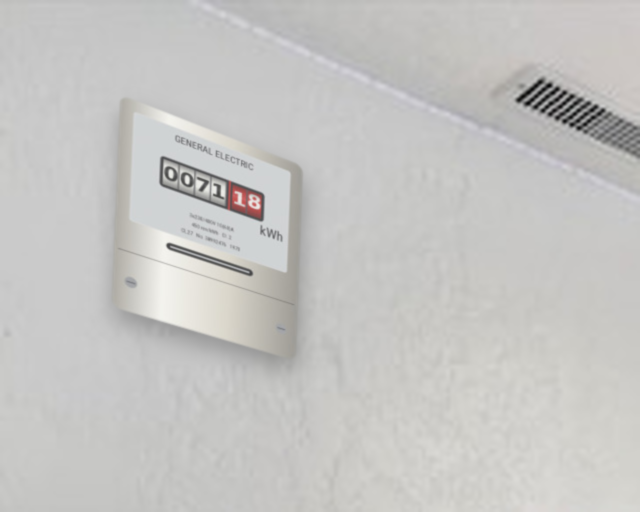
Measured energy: 71.18 kWh
